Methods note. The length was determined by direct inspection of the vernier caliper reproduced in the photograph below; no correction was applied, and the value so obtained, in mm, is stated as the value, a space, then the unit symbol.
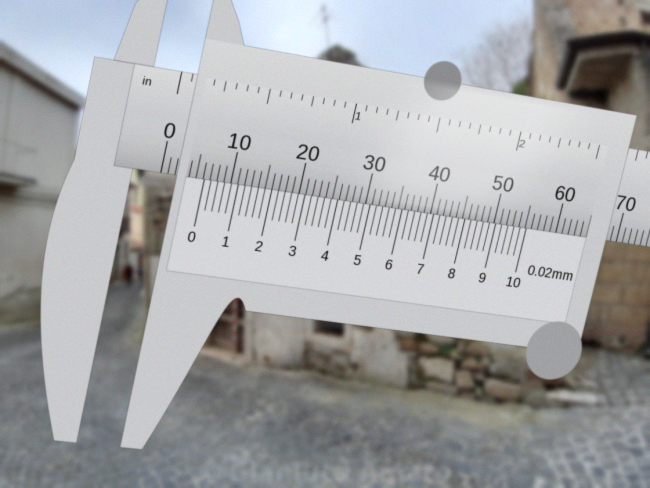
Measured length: 6.2 mm
